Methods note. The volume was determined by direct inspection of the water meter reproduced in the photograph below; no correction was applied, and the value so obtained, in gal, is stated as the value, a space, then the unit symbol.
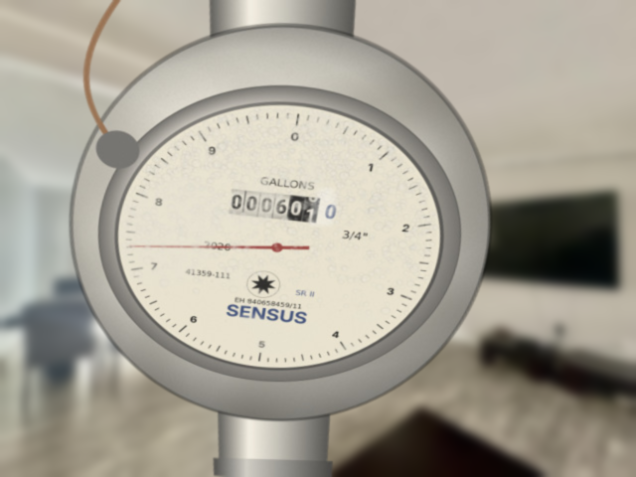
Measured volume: 6007.3 gal
